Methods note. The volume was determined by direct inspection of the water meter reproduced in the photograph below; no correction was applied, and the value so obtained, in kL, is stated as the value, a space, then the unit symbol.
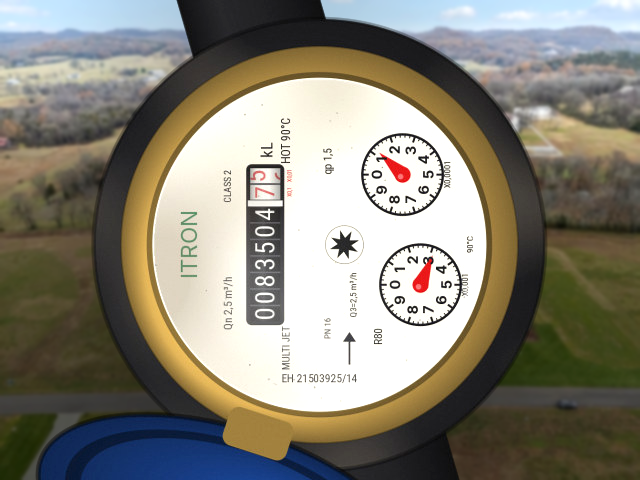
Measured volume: 83504.7531 kL
